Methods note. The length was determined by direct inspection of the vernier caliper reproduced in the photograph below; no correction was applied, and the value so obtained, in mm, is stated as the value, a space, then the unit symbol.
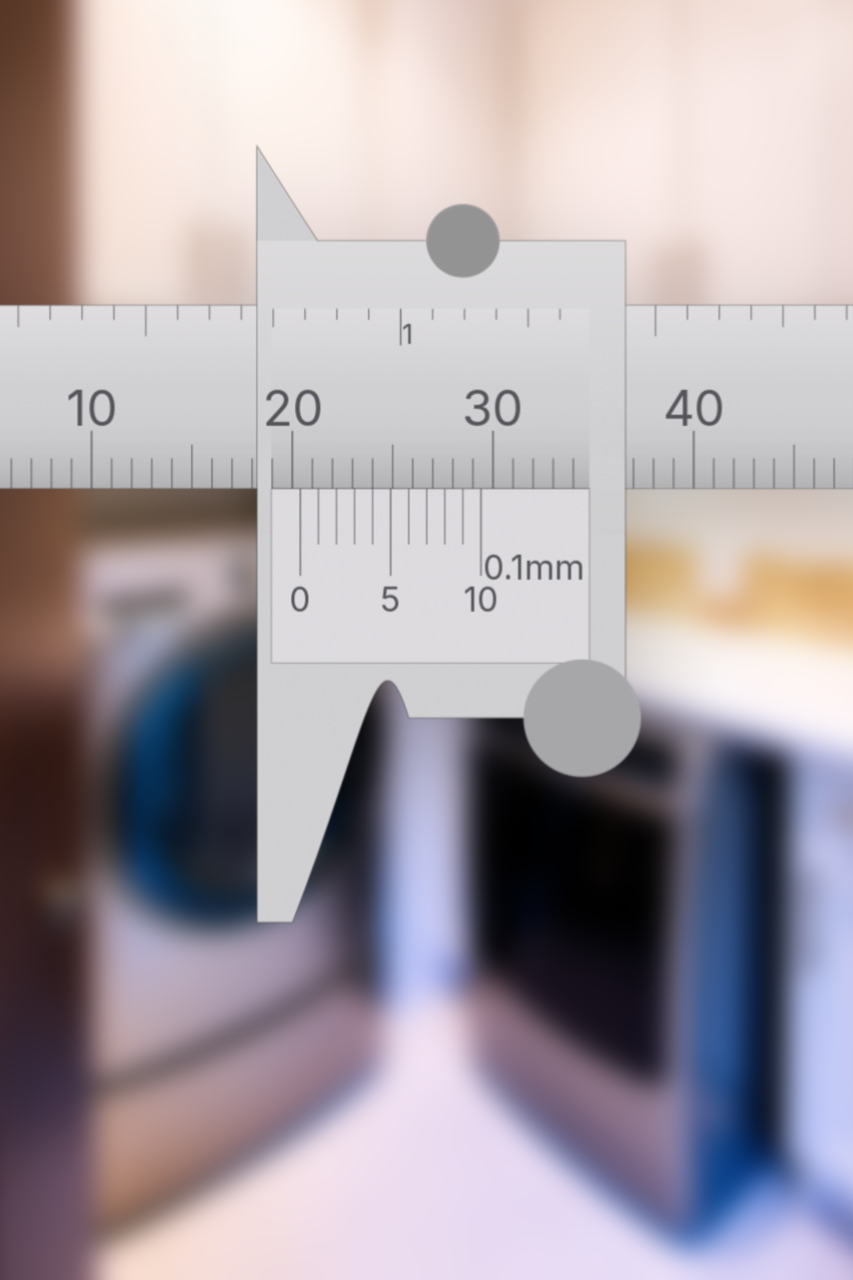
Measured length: 20.4 mm
